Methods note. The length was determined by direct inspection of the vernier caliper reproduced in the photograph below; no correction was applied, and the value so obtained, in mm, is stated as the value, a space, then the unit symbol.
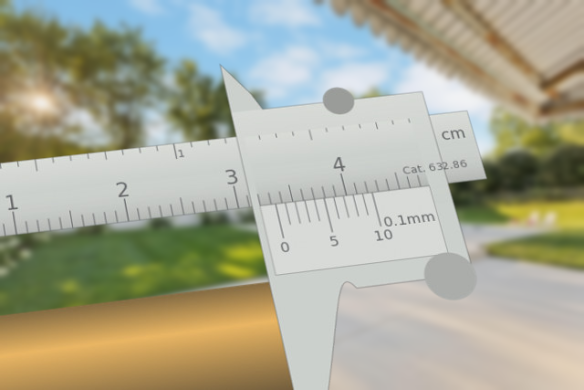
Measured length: 33.4 mm
